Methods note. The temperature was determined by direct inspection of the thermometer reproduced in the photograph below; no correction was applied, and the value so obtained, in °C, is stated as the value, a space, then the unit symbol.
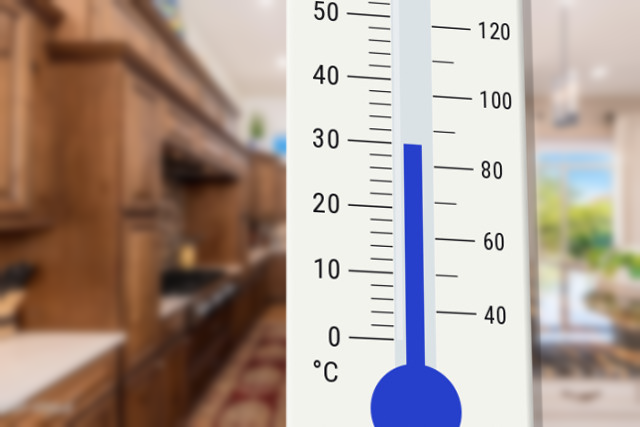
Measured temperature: 30 °C
